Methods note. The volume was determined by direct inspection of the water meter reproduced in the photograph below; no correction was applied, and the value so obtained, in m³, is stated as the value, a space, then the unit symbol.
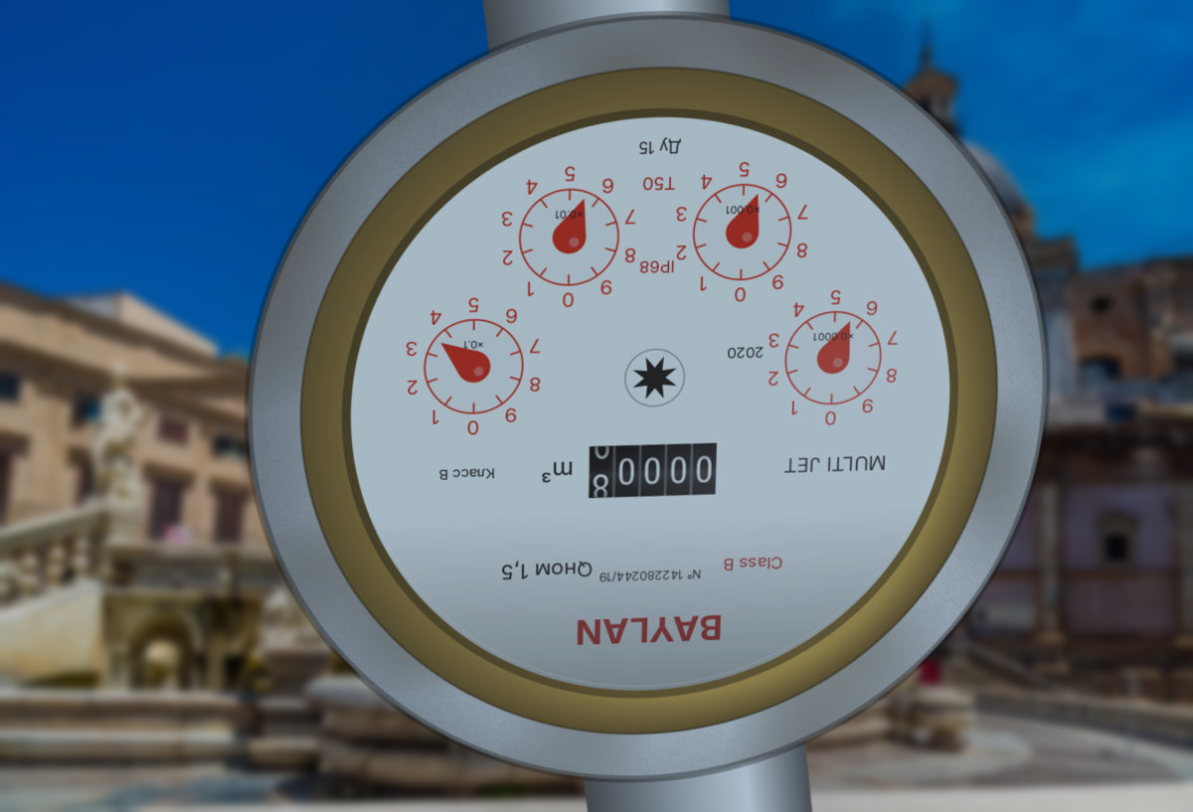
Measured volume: 8.3555 m³
